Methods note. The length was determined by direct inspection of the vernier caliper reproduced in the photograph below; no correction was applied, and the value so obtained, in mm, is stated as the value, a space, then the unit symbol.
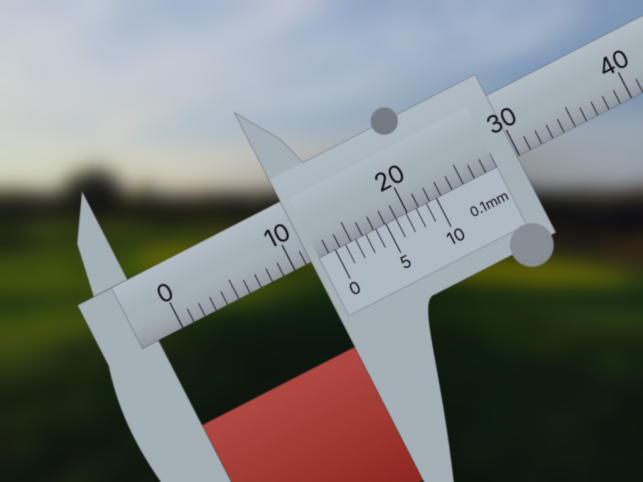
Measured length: 13.6 mm
